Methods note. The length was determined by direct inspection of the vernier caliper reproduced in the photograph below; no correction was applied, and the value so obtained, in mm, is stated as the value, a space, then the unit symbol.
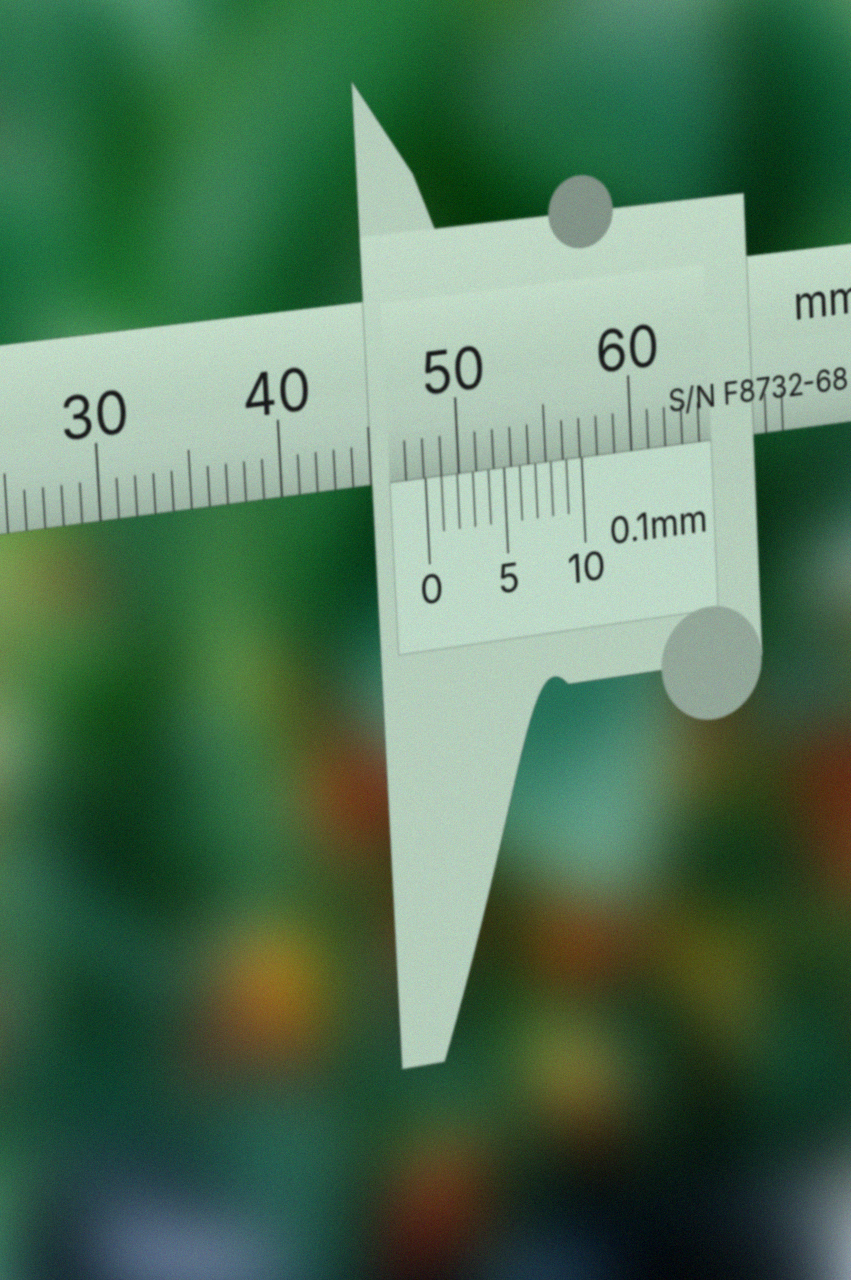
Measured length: 48.1 mm
